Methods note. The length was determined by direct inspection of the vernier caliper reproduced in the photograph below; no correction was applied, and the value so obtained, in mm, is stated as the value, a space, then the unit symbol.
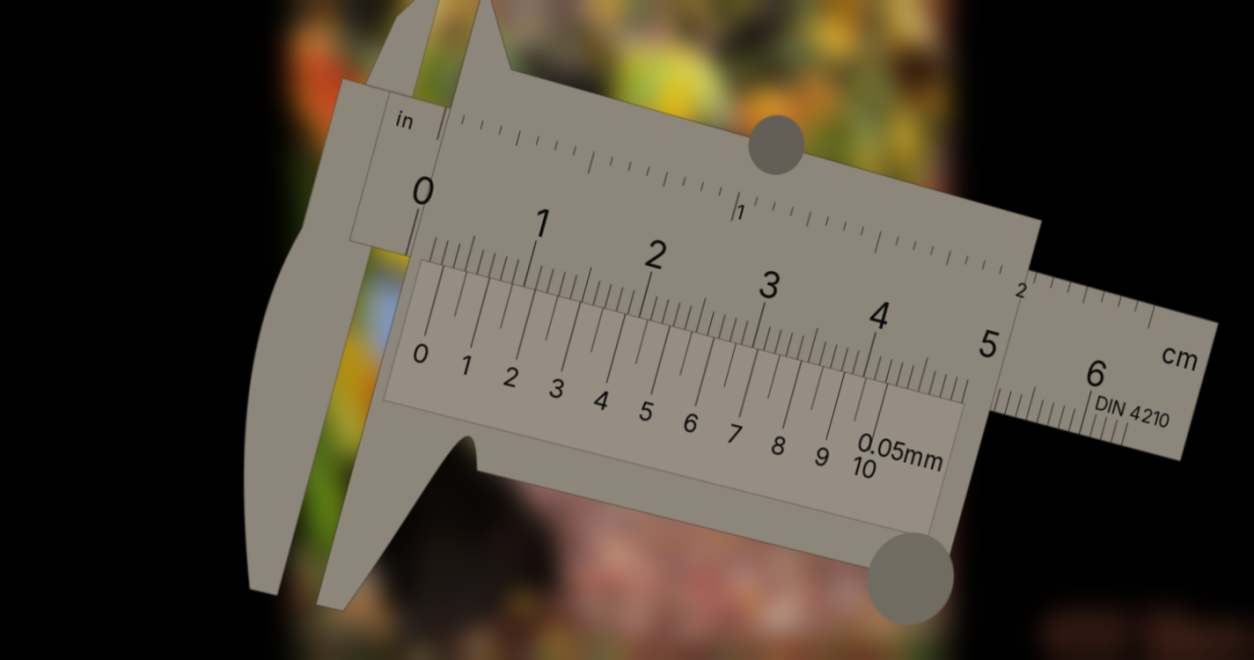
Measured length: 3.2 mm
